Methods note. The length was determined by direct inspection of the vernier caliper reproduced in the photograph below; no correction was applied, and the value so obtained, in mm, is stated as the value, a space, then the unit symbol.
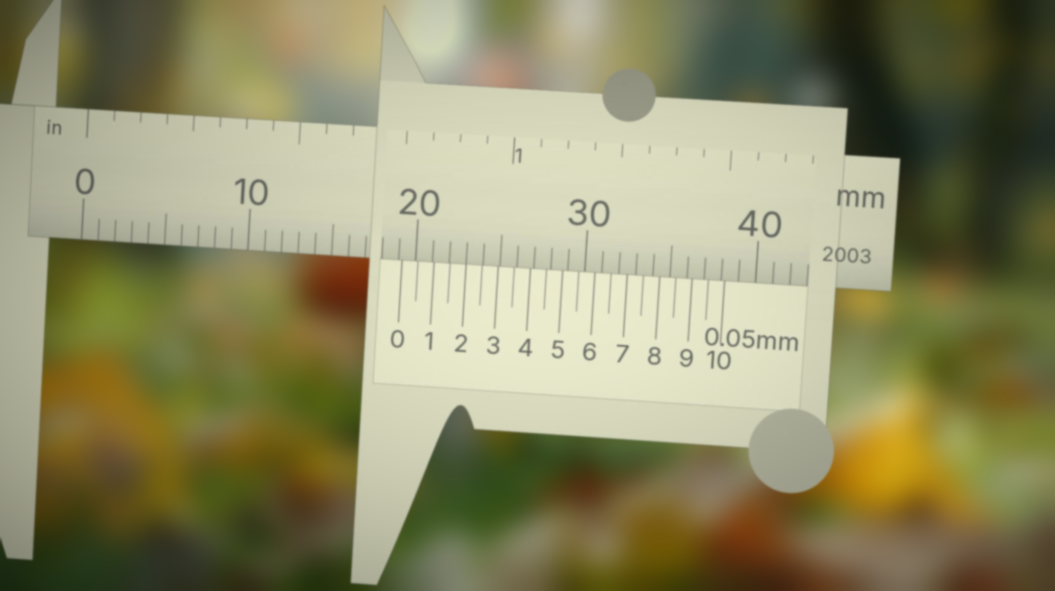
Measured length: 19.2 mm
